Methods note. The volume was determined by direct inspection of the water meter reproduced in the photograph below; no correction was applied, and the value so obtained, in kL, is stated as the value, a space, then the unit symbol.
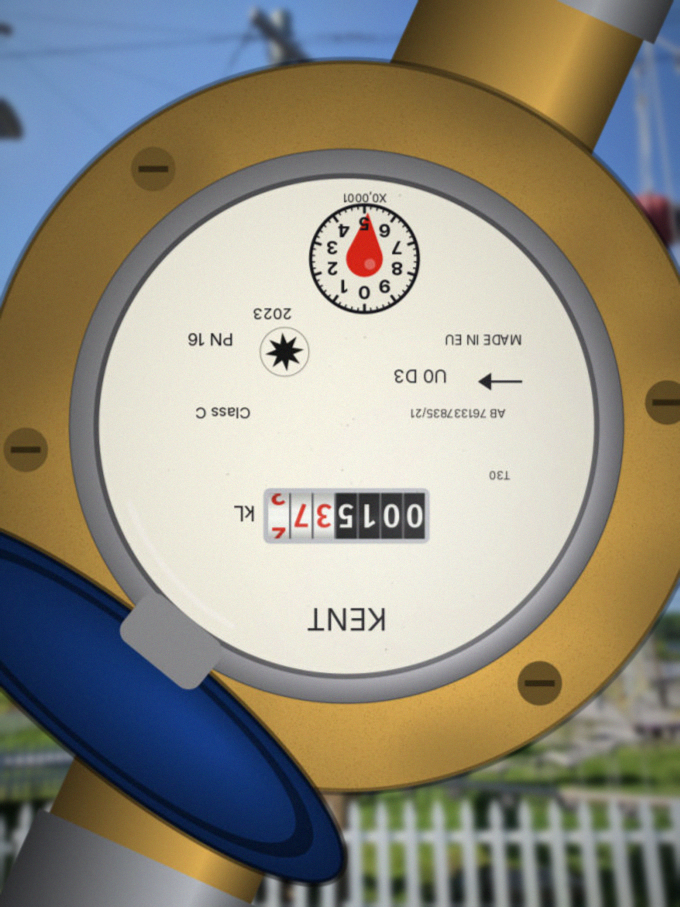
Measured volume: 15.3725 kL
